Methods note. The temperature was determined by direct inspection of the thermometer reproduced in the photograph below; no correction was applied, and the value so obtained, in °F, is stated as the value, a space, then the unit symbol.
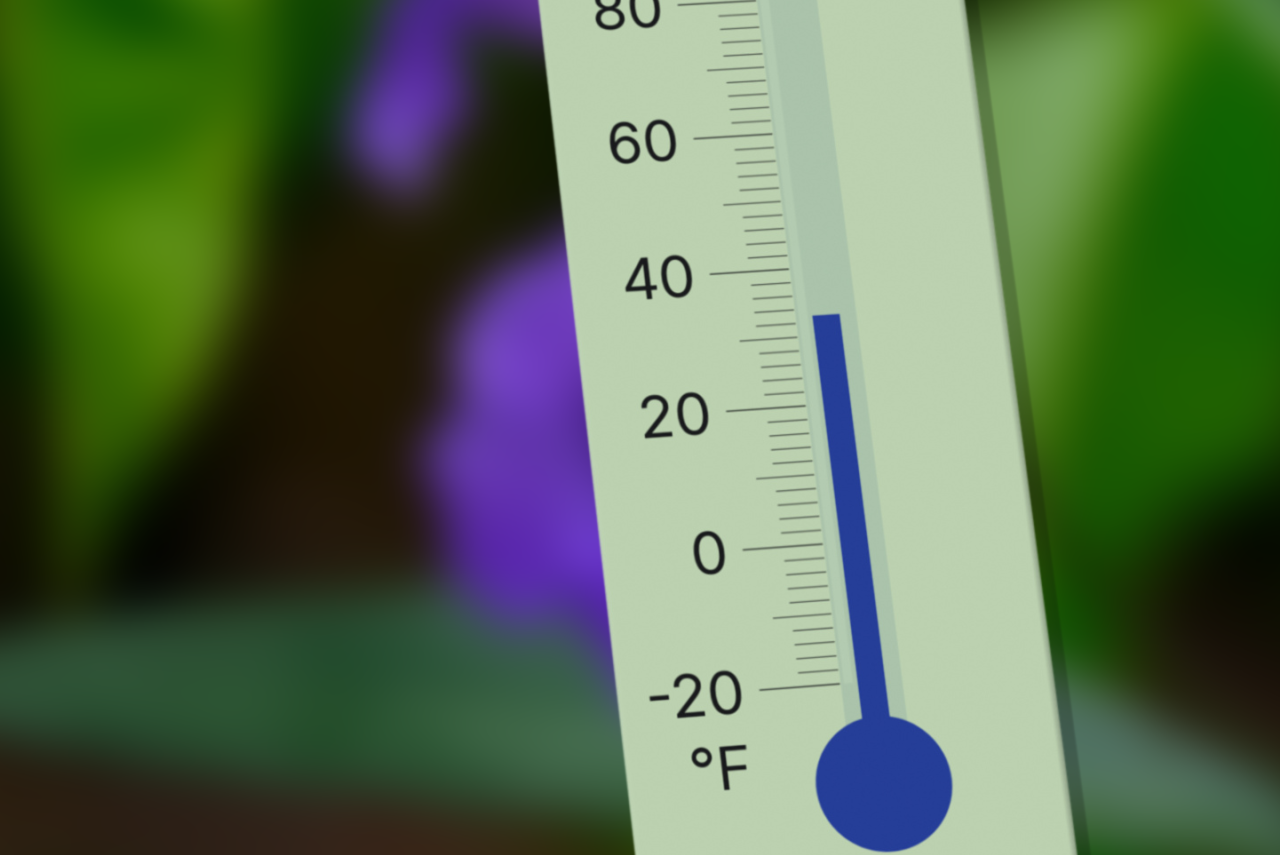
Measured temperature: 33 °F
